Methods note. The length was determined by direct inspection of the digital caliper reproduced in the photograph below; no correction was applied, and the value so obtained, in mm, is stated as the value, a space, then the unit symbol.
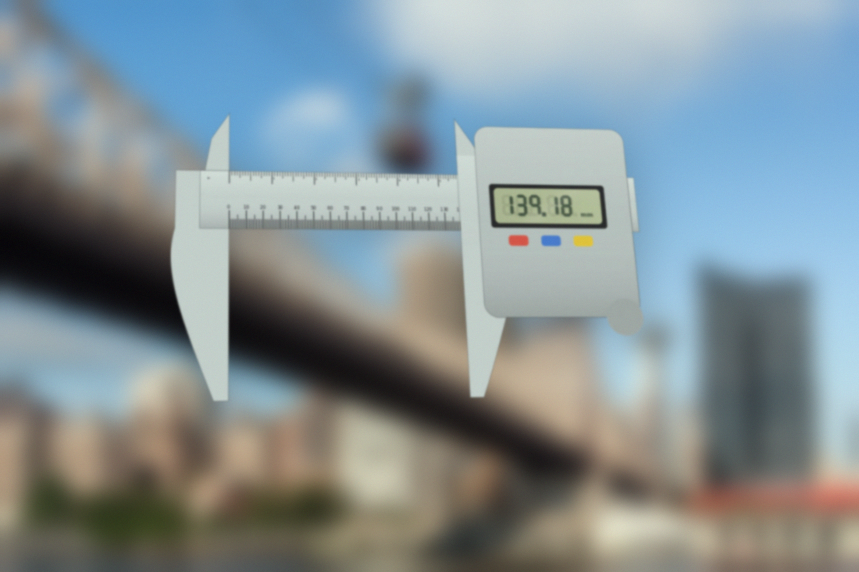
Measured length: 139.18 mm
